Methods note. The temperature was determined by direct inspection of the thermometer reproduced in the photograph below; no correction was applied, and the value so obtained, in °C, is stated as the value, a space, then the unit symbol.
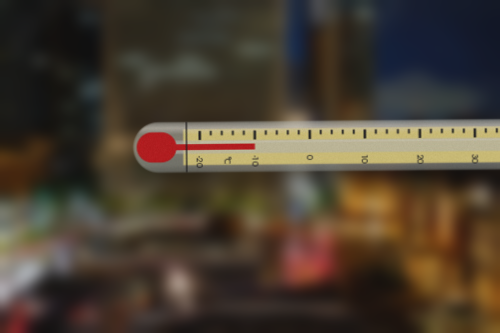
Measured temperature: -10 °C
